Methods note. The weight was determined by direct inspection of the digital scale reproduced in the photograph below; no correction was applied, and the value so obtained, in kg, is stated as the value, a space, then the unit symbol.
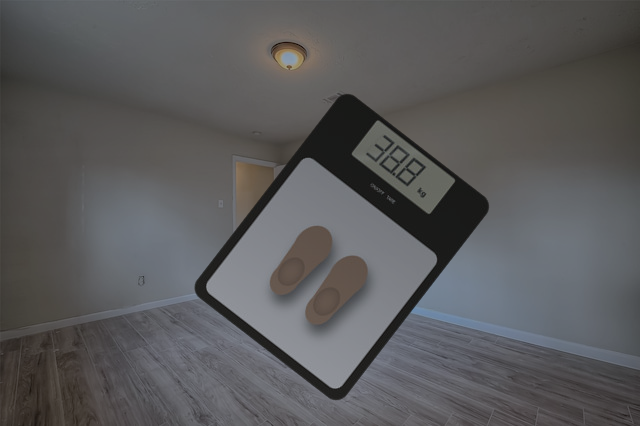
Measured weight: 38.8 kg
